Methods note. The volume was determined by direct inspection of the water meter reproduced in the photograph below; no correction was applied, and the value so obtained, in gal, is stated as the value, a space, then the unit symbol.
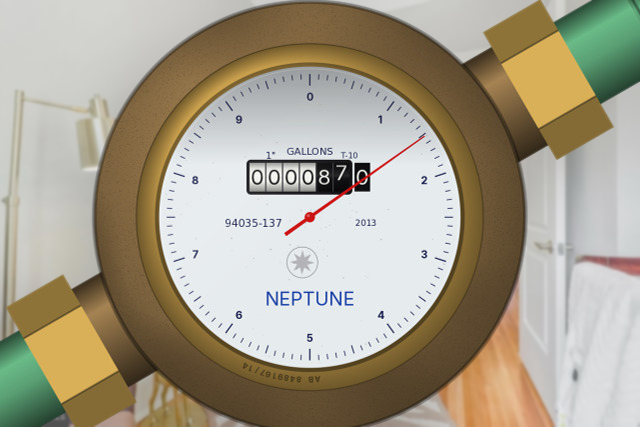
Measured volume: 871.5 gal
